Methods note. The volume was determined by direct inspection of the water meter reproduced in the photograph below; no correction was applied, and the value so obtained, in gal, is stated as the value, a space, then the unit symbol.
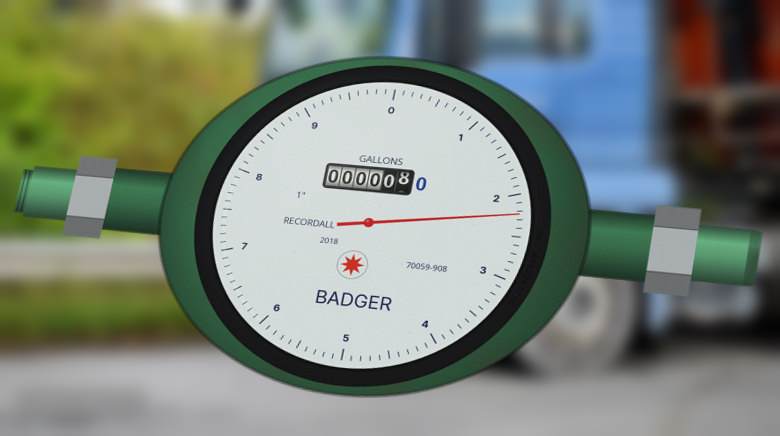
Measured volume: 82.2 gal
